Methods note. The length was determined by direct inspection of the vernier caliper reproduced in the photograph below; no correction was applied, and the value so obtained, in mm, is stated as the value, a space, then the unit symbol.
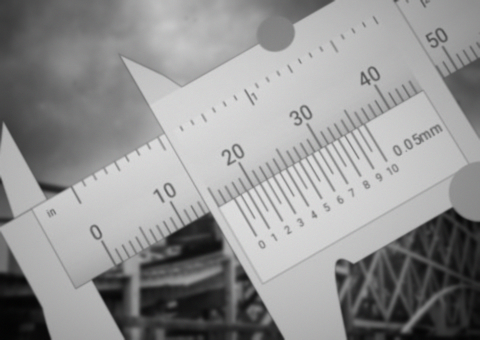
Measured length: 17.2 mm
